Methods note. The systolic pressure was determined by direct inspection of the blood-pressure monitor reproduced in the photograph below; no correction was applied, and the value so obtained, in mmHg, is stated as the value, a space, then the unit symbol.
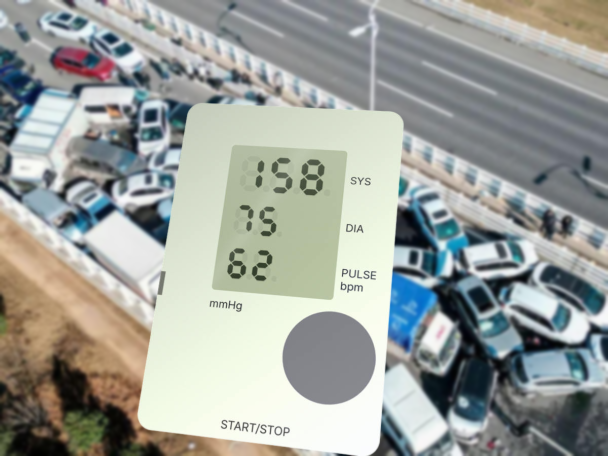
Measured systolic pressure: 158 mmHg
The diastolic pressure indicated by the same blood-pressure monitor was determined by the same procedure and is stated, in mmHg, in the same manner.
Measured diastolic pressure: 75 mmHg
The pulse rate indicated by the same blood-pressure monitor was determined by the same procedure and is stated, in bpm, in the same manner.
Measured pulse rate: 62 bpm
